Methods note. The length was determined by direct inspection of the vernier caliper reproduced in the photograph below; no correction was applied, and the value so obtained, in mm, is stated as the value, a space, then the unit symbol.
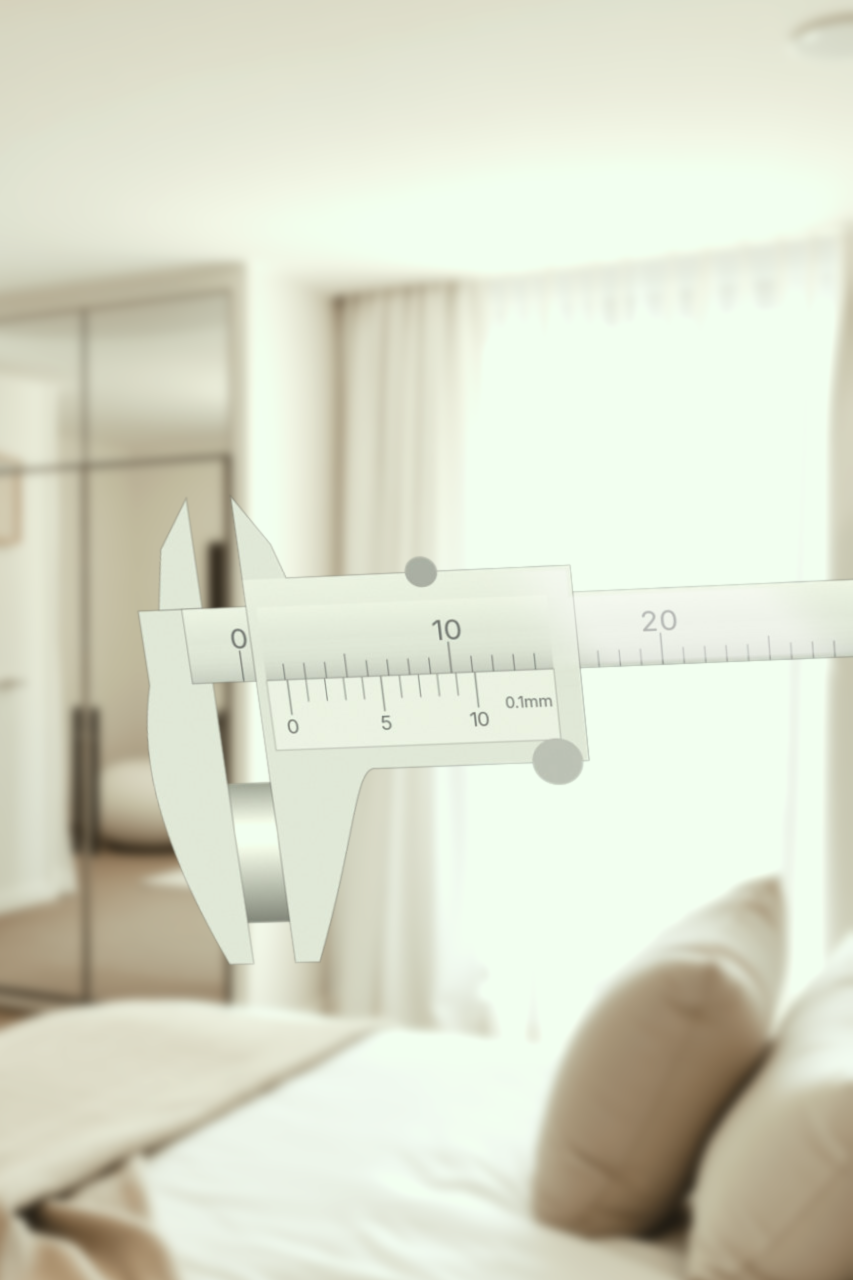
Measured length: 2.1 mm
